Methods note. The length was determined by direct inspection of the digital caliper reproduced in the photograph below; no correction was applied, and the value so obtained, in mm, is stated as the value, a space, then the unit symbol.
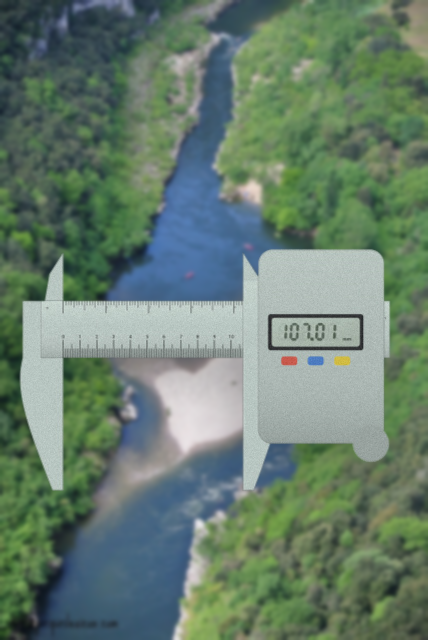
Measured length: 107.01 mm
